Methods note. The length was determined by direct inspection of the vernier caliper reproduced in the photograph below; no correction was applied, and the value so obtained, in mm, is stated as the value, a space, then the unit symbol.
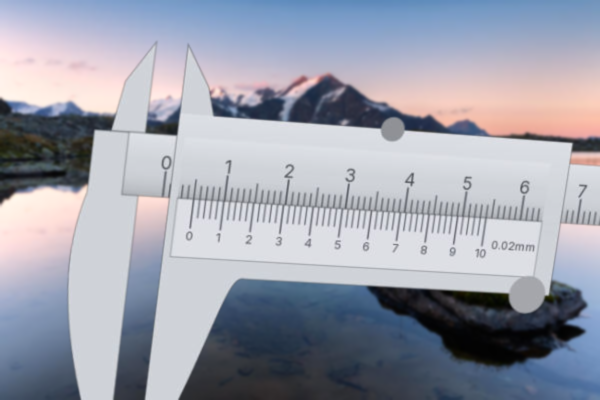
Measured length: 5.0 mm
